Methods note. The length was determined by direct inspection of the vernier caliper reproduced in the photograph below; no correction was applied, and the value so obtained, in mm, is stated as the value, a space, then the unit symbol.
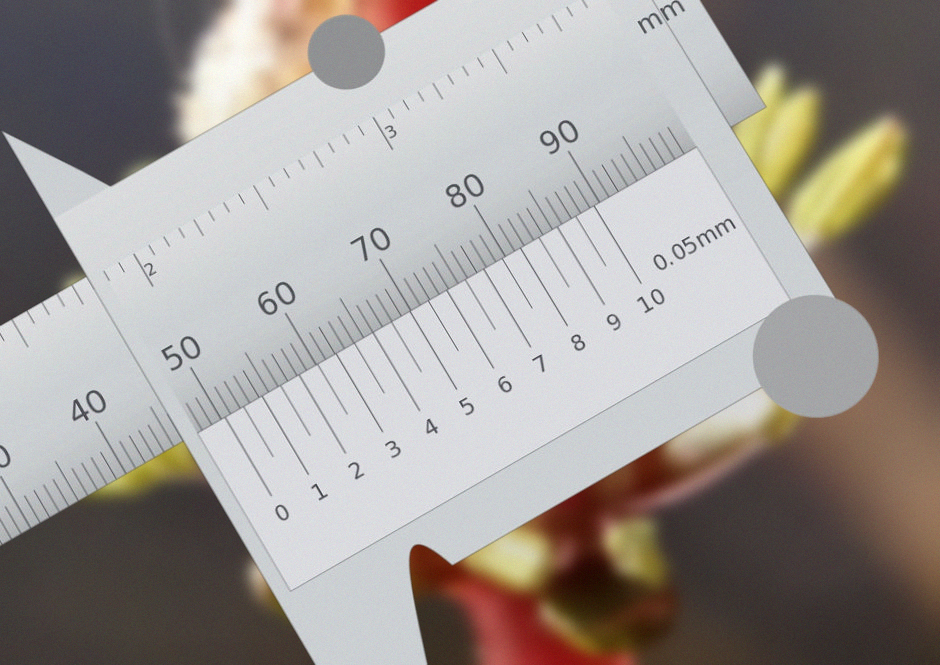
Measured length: 50.4 mm
